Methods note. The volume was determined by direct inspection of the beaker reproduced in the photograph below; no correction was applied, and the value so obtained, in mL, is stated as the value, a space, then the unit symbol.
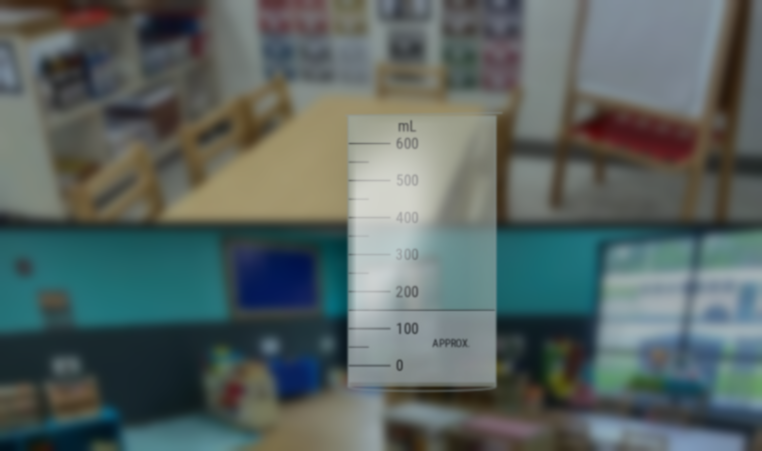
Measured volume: 150 mL
